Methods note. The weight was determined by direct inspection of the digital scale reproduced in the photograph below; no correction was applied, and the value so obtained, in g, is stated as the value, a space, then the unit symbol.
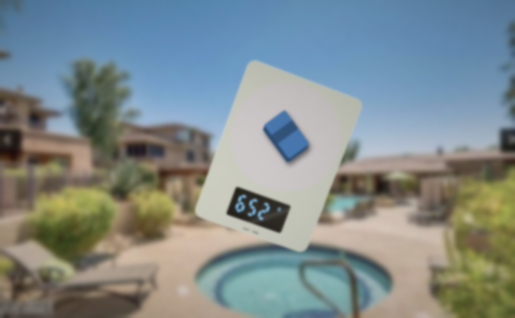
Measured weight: 652 g
